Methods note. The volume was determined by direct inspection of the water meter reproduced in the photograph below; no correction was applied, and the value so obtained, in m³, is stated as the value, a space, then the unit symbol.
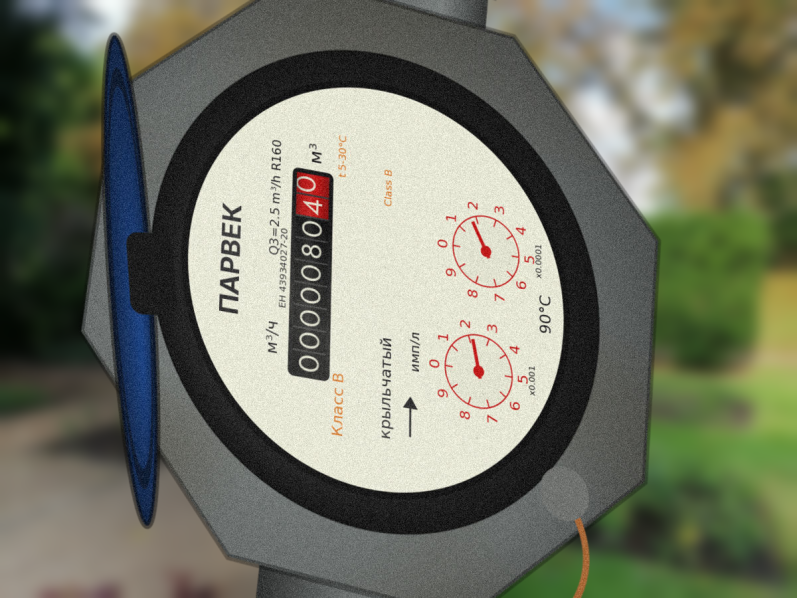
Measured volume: 80.4021 m³
